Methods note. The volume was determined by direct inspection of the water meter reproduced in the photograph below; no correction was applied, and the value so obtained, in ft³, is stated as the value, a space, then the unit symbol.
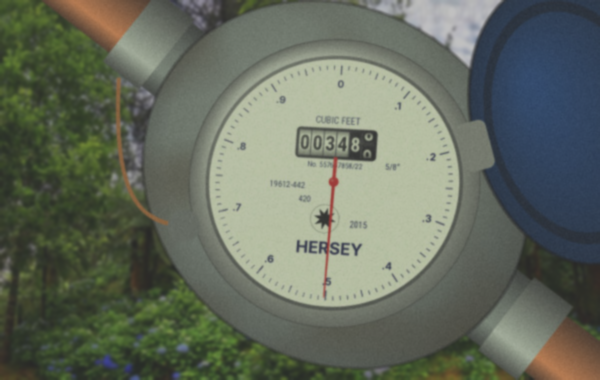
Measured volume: 3488.50 ft³
